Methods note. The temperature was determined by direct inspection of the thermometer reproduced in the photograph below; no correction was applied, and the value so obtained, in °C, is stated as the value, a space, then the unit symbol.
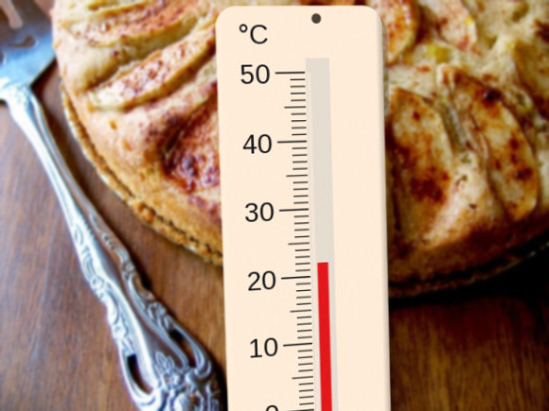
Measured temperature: 22 °C
